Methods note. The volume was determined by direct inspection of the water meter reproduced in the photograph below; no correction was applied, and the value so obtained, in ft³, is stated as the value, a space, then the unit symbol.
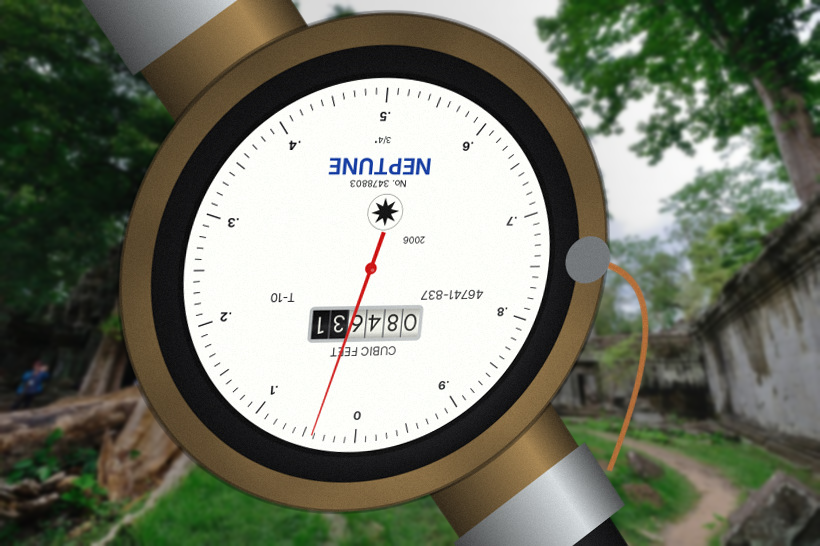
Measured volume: 84631.04 ft³
